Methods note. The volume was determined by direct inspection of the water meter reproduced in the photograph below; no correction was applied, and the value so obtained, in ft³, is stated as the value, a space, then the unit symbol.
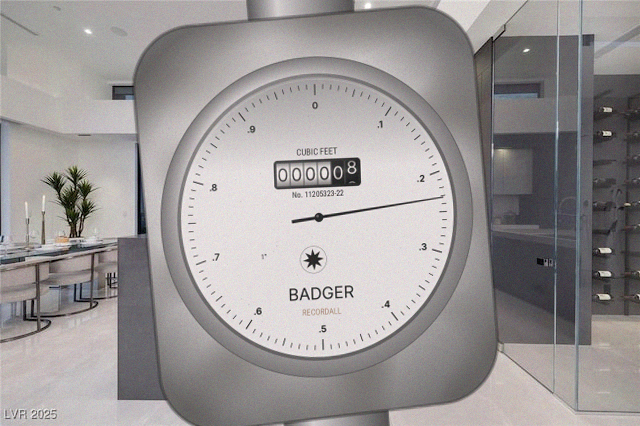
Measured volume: 8.23 ft³
